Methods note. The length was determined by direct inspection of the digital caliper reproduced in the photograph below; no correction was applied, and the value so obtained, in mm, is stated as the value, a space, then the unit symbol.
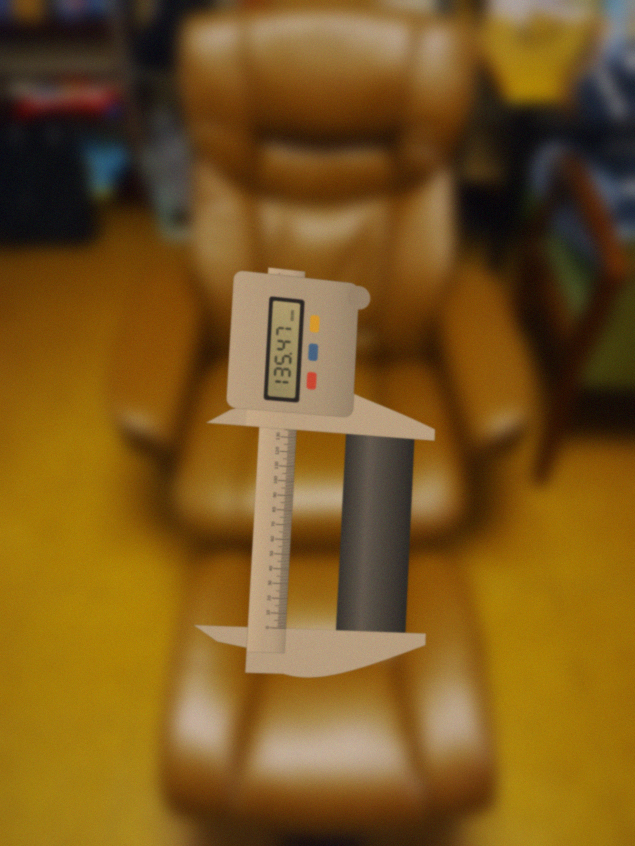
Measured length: 135.47 mm
